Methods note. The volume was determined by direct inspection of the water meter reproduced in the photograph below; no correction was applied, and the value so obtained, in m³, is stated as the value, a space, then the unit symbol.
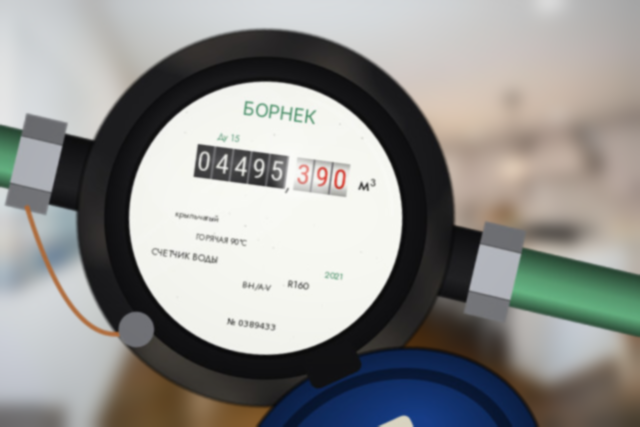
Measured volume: 4495.390 m³
